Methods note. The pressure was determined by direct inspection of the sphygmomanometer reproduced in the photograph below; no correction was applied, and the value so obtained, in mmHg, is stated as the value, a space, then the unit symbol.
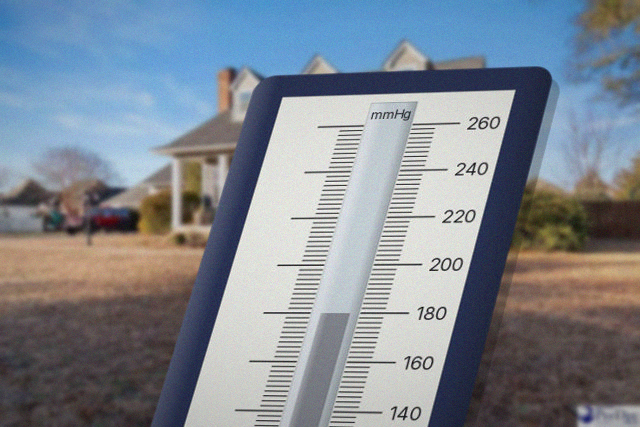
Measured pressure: 180 mmHg
